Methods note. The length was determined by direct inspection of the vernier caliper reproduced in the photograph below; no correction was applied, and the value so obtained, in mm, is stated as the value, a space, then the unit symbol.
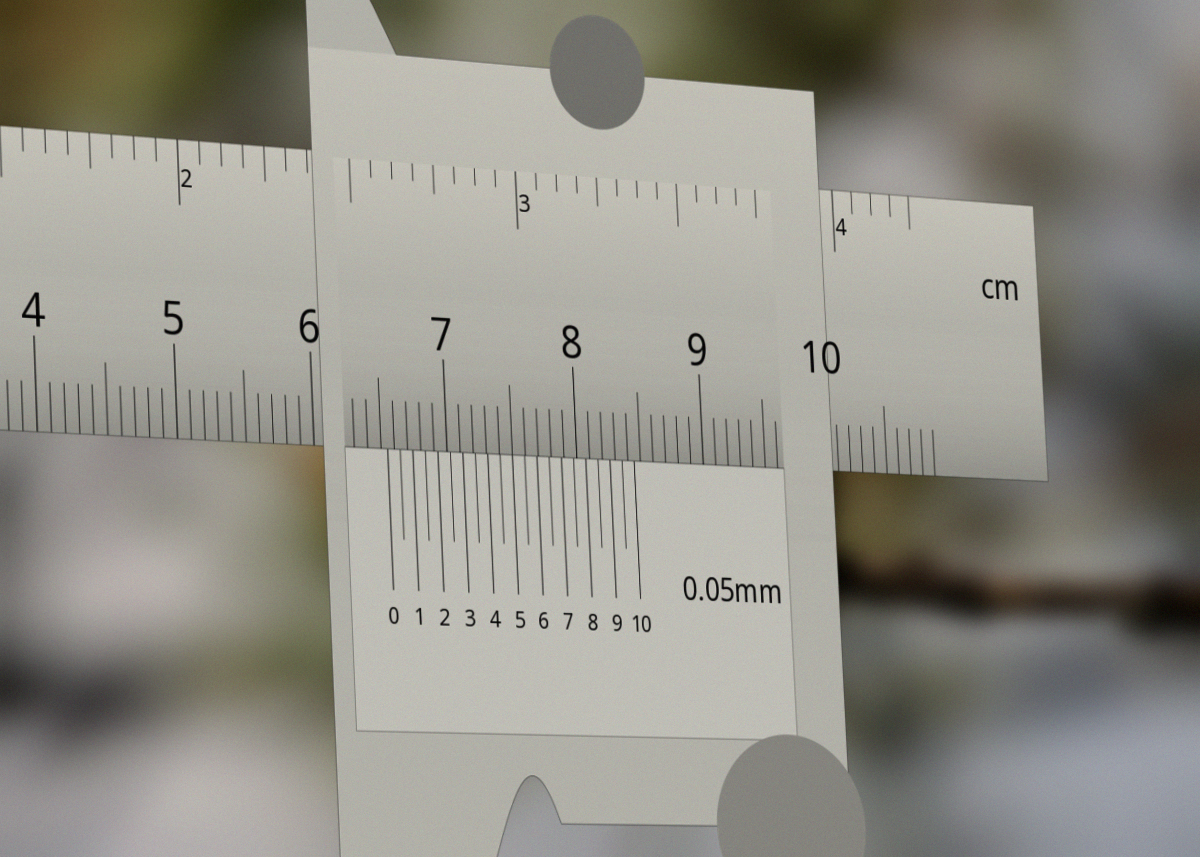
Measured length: 65.5 mm
